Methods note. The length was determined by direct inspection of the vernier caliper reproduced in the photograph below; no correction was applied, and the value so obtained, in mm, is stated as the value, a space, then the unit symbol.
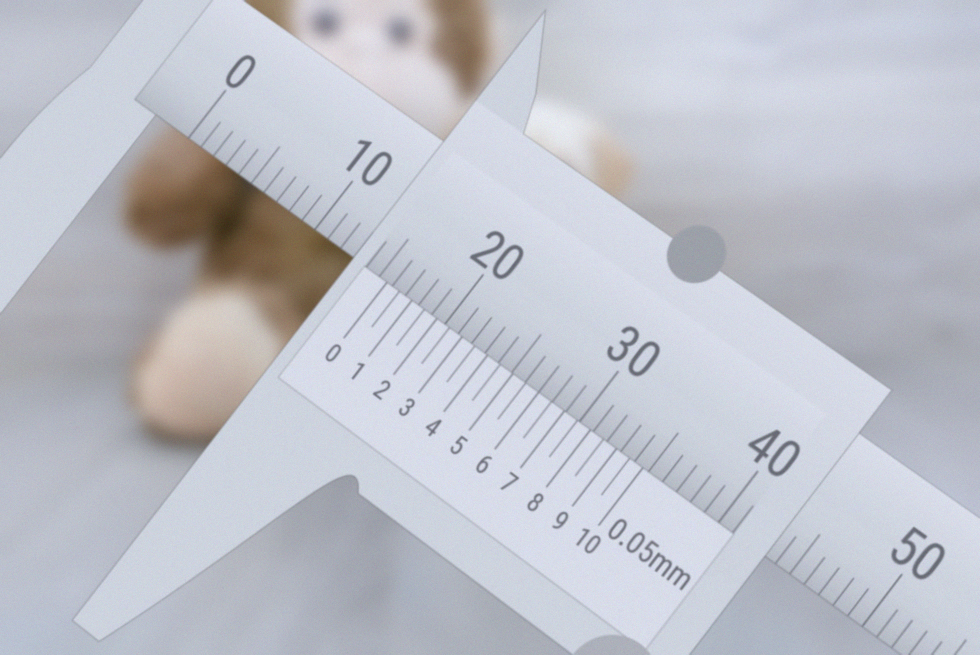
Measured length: 15.6 mm
